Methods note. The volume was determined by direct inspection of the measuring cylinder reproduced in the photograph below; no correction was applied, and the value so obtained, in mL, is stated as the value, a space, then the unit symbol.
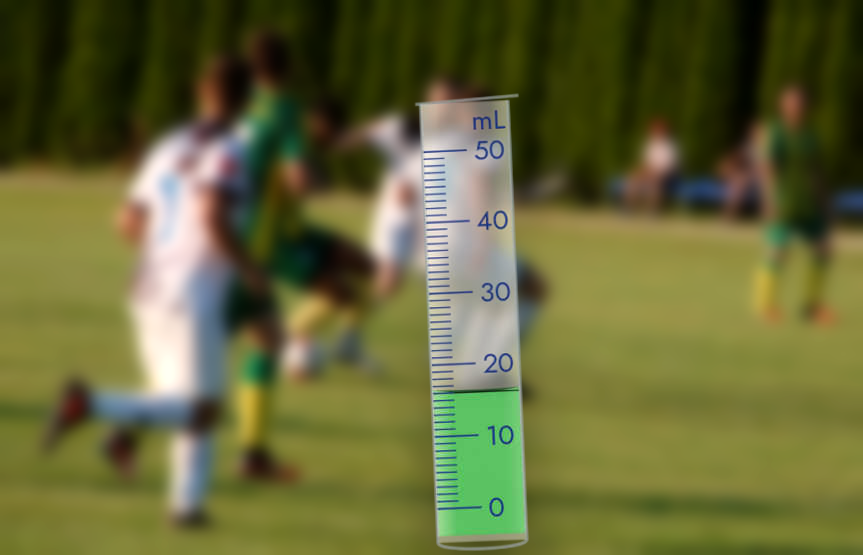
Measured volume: 16 mL
